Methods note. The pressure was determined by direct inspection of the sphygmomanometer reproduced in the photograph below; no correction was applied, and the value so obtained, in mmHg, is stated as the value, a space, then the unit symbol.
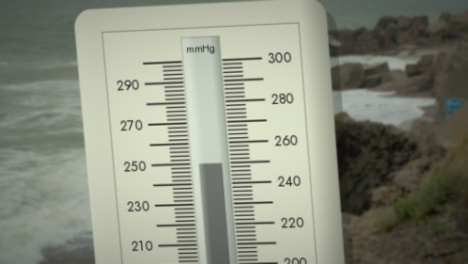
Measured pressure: 250 mmHg
